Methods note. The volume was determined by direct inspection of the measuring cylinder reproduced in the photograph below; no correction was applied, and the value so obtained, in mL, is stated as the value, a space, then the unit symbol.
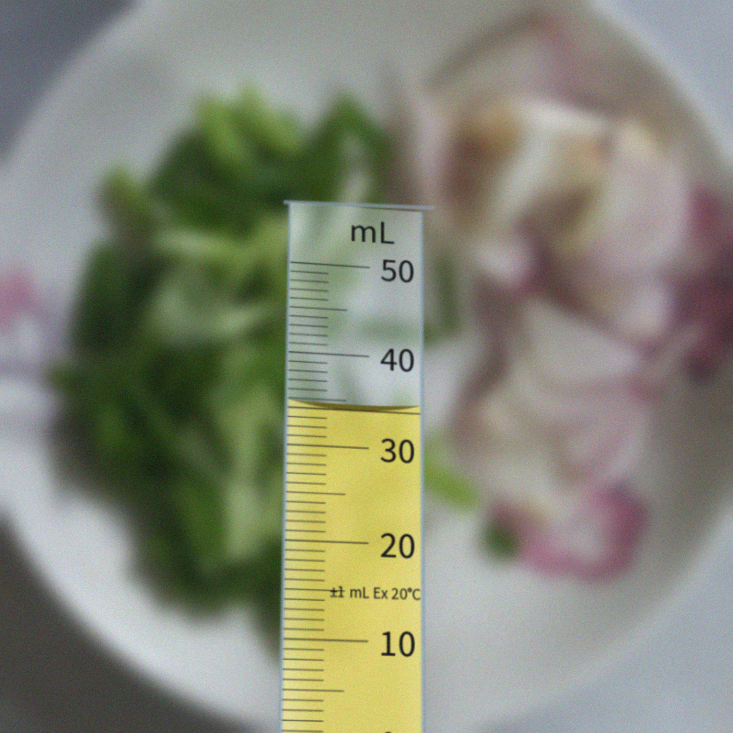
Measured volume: 34 mL
